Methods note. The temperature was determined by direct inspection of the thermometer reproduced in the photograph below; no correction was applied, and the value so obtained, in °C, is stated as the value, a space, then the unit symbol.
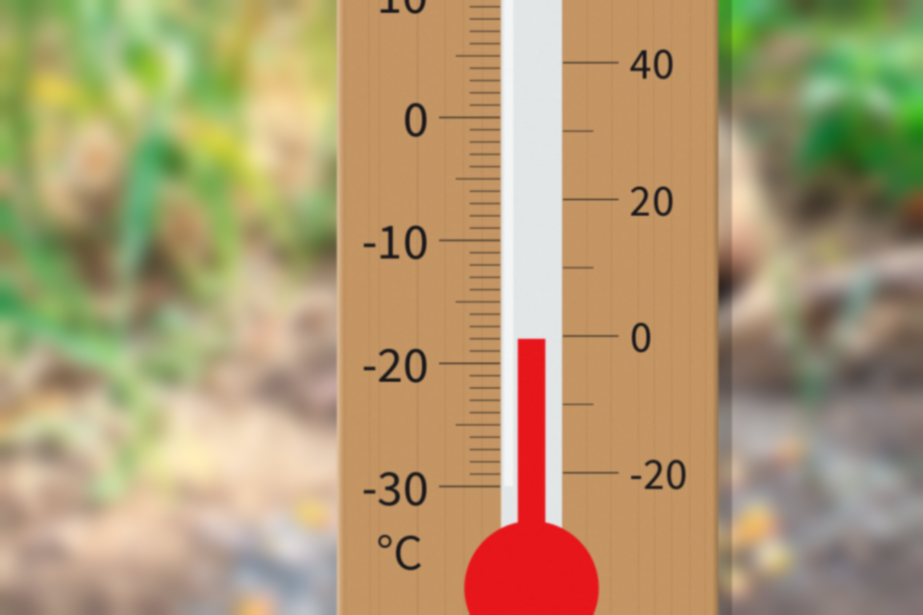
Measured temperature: -18 °C
